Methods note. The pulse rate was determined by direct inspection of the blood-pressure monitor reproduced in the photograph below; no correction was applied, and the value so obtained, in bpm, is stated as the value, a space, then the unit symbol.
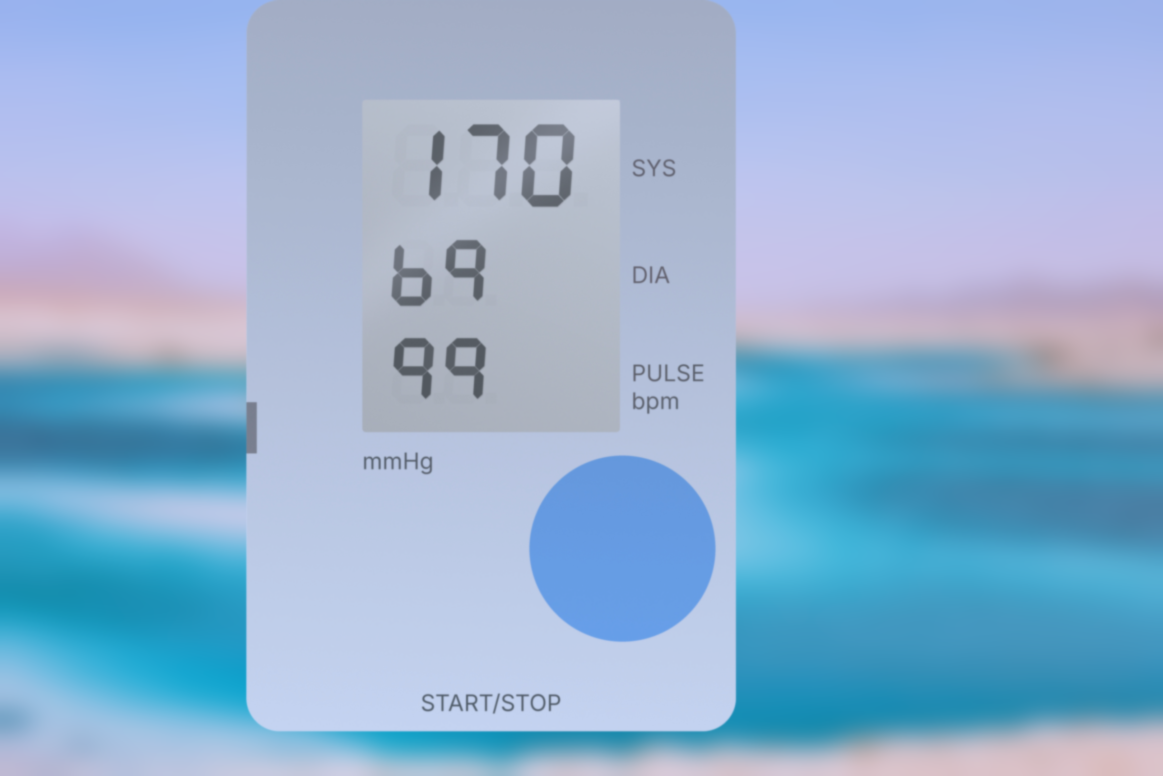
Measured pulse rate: 99 bpm
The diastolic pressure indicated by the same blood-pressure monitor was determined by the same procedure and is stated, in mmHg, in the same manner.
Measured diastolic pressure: 69 mmHg
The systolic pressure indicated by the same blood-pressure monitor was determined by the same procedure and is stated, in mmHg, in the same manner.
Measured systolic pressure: 170 mmHg
